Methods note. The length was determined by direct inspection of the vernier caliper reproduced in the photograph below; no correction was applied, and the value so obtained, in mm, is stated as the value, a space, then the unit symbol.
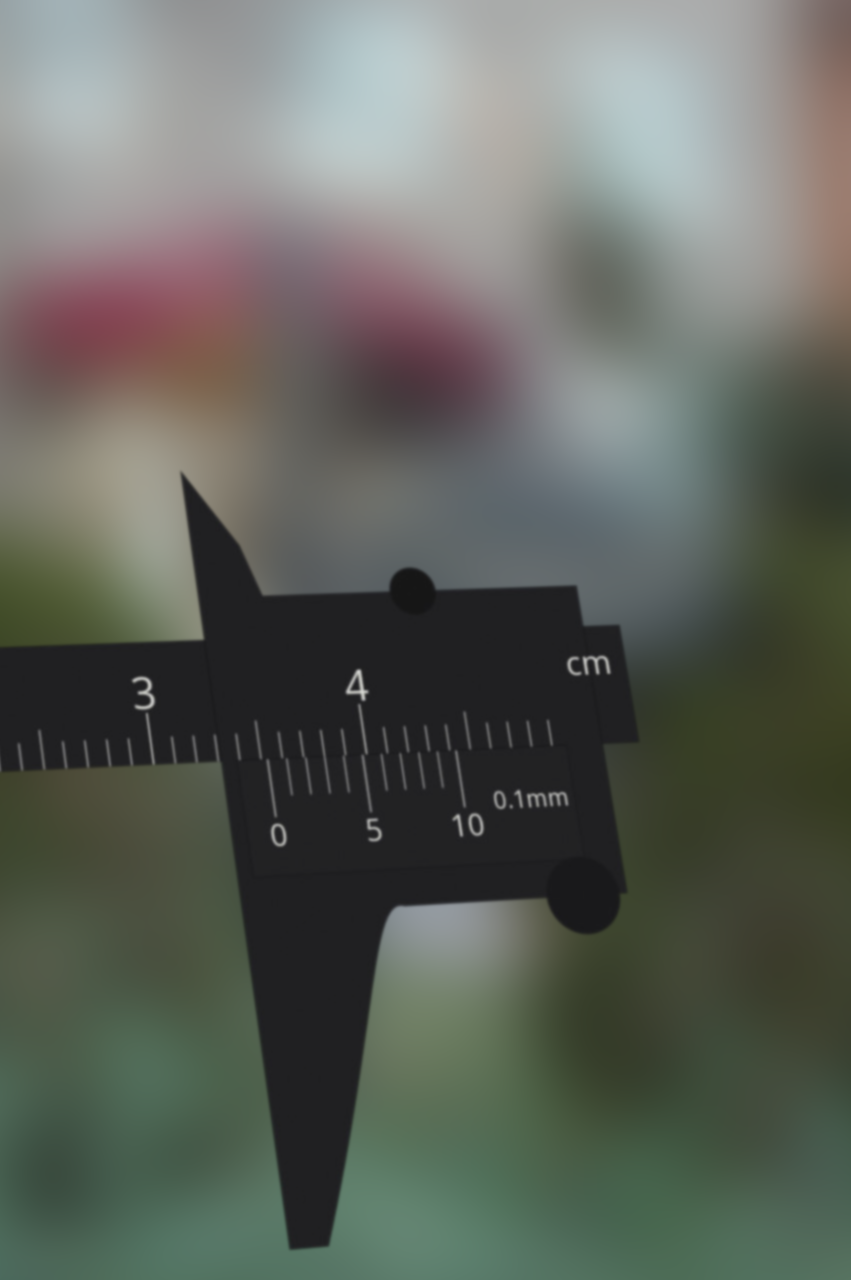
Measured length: 35.3 mm
